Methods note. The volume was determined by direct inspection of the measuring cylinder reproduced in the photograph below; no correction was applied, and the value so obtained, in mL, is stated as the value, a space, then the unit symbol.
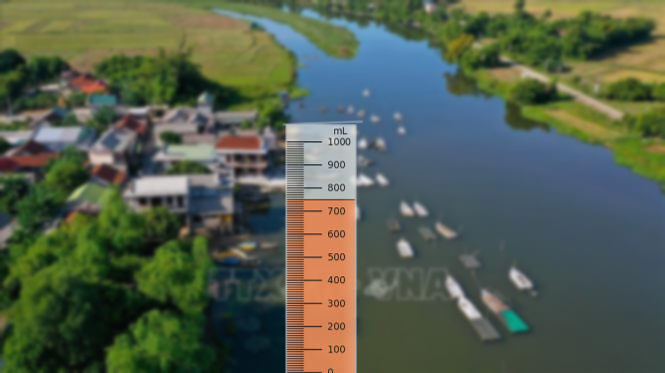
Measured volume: 750 mL
